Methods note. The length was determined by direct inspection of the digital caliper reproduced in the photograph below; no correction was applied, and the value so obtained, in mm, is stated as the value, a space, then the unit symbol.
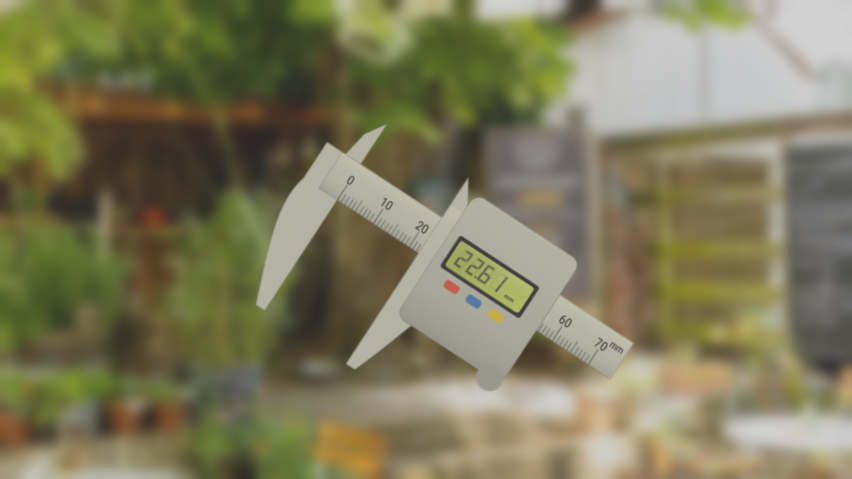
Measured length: 22.61 mm
